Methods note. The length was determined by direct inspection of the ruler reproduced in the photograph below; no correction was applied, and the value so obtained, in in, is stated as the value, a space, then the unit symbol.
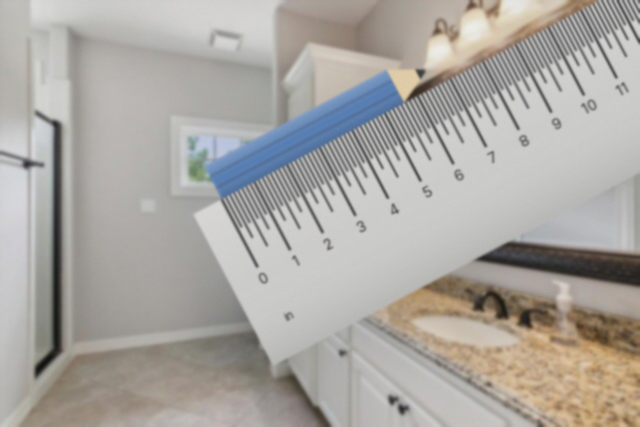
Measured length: 6.5 in
